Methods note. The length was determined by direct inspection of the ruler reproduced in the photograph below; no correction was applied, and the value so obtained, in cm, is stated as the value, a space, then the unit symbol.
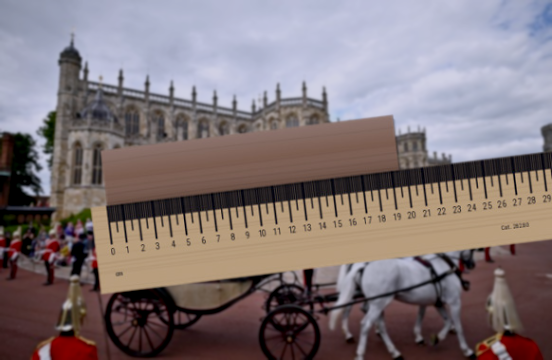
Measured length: 19.5 cm
